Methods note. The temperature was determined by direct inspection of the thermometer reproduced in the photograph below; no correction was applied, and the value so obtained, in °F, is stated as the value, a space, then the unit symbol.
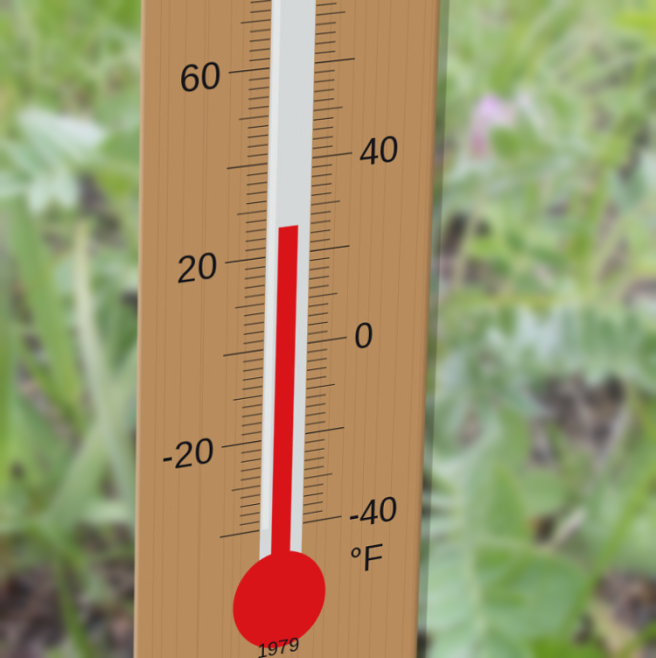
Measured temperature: 26 °F
